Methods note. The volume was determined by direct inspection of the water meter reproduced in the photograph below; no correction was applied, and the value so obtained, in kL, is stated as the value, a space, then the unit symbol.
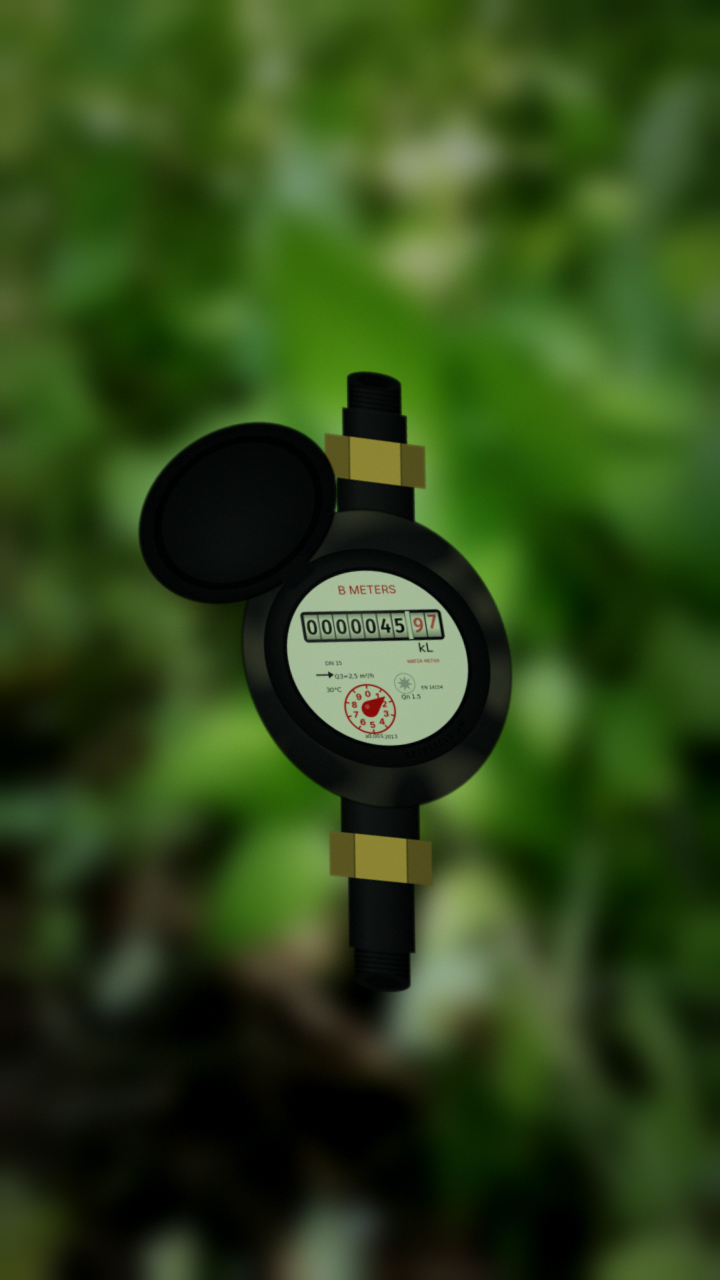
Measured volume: 45.971 kL
